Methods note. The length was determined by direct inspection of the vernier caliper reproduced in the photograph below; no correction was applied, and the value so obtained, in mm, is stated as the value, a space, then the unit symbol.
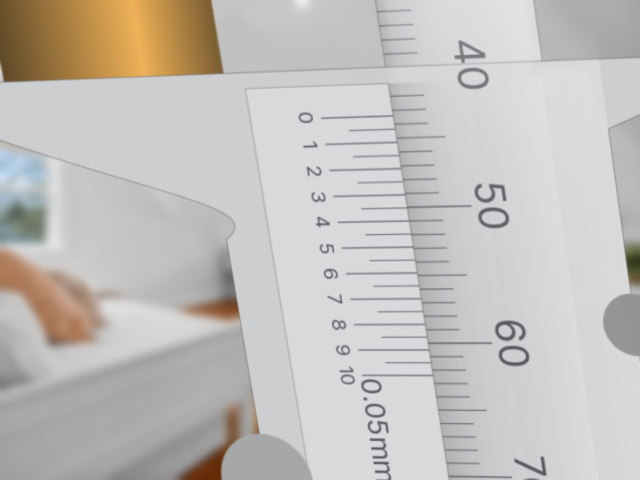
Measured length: 43.4 mm
